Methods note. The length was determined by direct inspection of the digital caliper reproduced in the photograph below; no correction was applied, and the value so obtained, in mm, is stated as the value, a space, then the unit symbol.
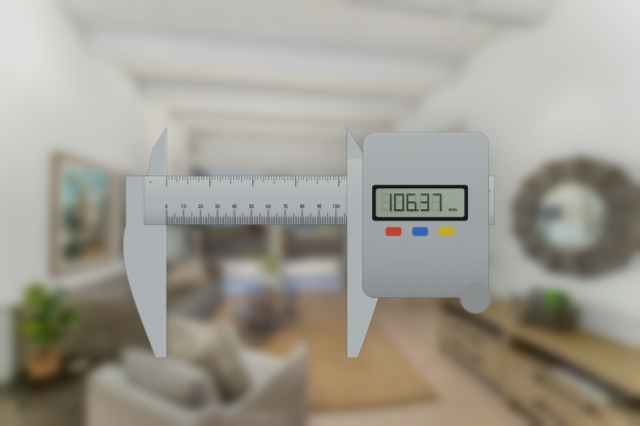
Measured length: 106.37 mm
